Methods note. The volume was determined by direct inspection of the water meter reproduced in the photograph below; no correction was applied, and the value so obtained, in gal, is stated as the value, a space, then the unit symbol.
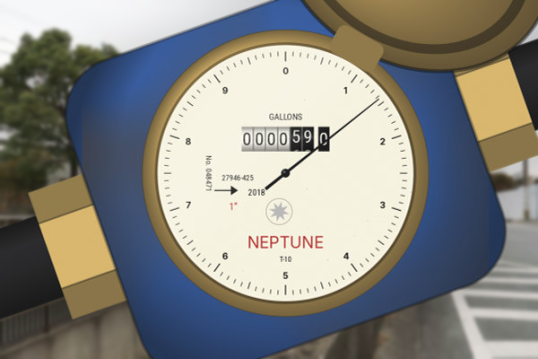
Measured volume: 591.4 gal
